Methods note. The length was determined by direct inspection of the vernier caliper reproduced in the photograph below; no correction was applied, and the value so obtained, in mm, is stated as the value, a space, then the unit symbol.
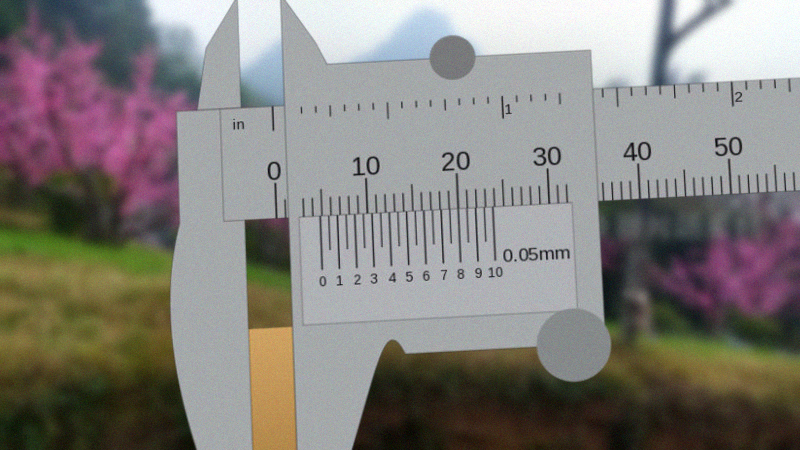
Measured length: 4.8 mm
